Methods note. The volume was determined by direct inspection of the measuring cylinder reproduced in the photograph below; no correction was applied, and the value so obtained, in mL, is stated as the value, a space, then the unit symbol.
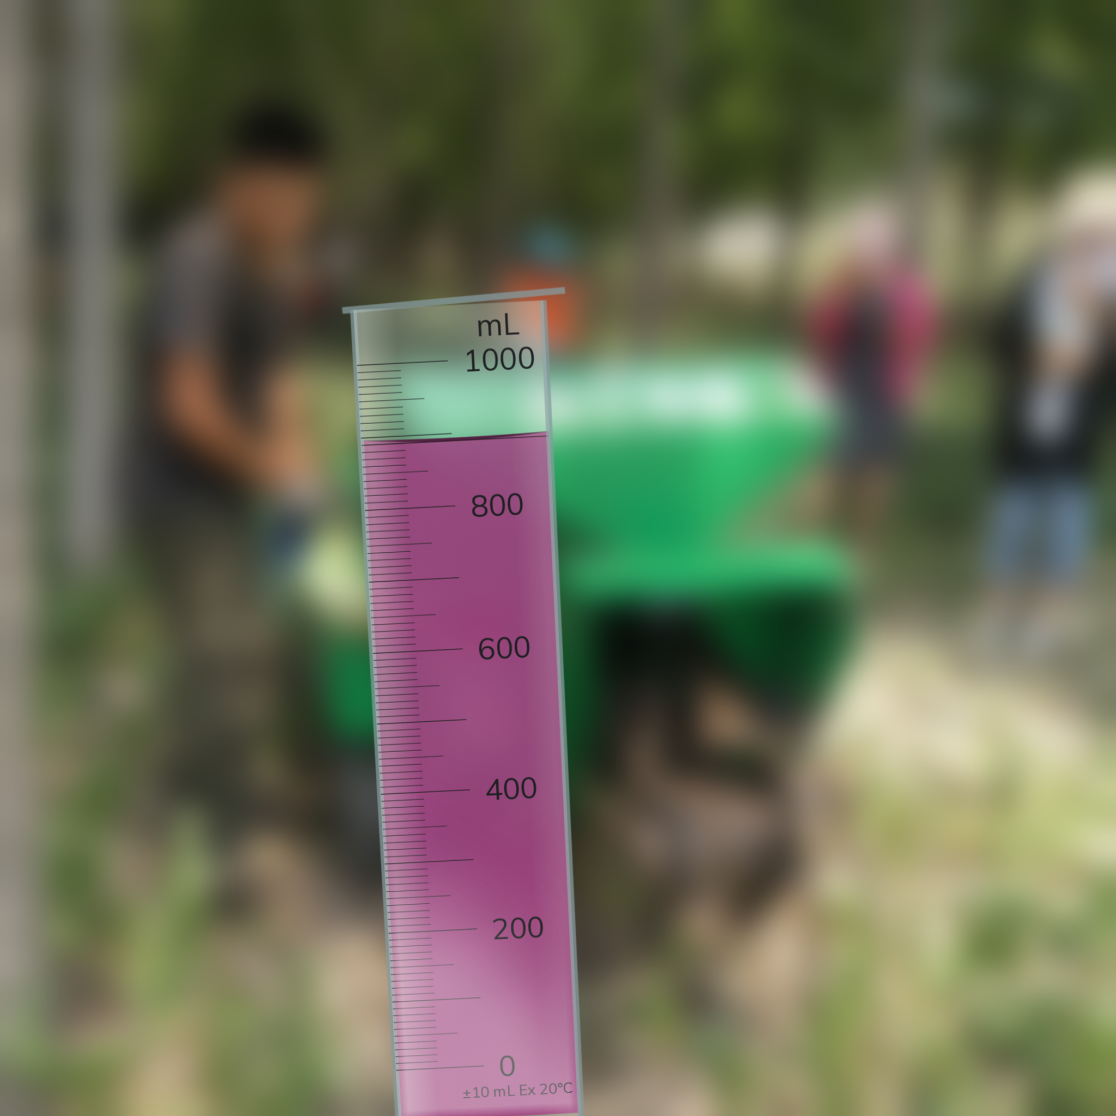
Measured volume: 890 mL
